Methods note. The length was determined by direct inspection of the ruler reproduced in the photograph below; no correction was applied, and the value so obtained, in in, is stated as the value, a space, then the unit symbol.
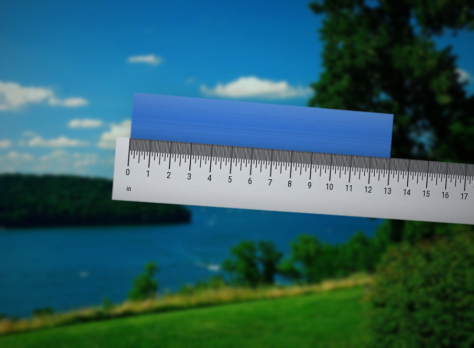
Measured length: 13 in
